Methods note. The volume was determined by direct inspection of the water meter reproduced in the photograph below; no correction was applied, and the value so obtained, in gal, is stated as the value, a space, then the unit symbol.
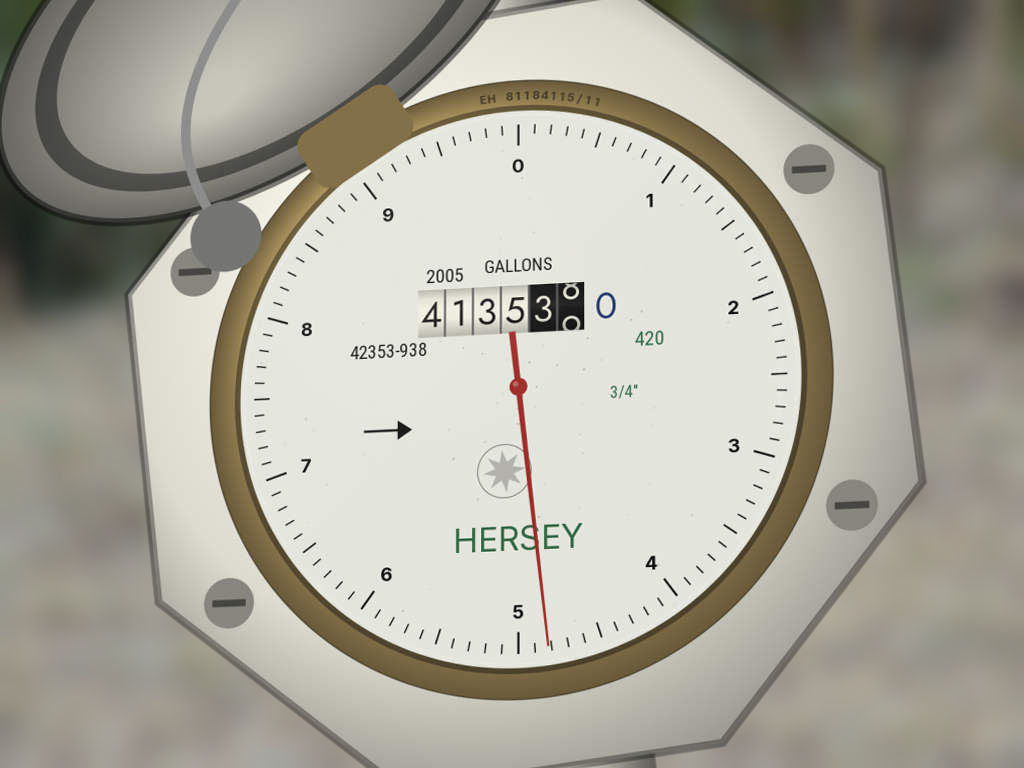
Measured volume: 4135384.8 gal
